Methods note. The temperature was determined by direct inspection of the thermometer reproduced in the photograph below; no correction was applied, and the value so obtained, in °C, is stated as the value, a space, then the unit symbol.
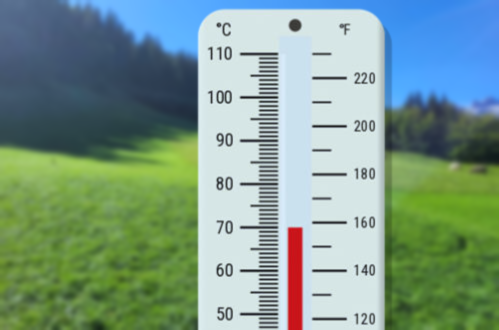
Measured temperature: 70 °C
